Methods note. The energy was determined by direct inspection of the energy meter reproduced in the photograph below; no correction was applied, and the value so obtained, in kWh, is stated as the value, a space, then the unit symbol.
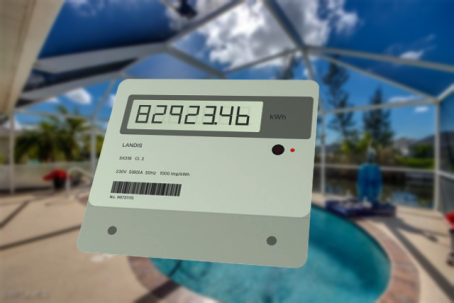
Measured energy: 82923.46 kWh
